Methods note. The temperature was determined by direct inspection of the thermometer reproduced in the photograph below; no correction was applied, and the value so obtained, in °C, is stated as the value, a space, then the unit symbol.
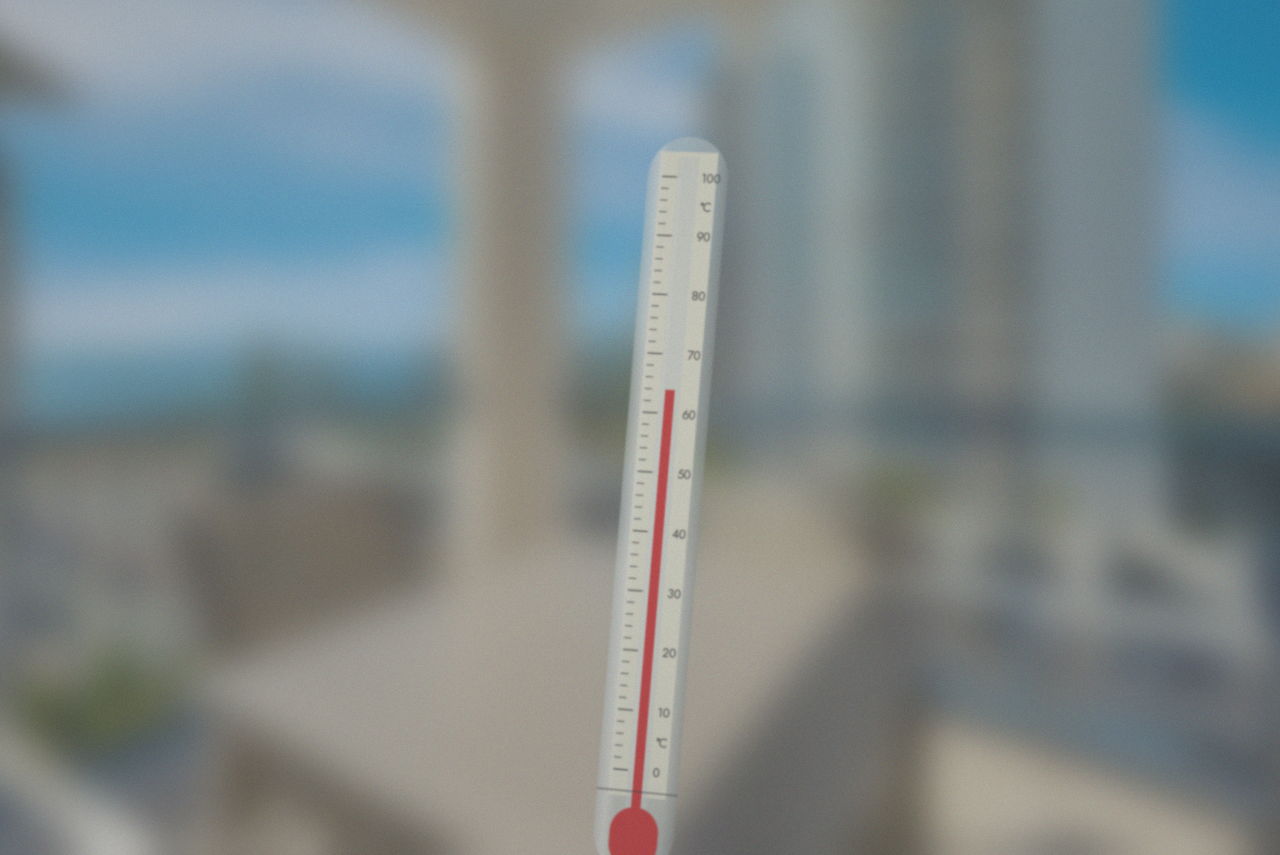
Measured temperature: 64 °C
